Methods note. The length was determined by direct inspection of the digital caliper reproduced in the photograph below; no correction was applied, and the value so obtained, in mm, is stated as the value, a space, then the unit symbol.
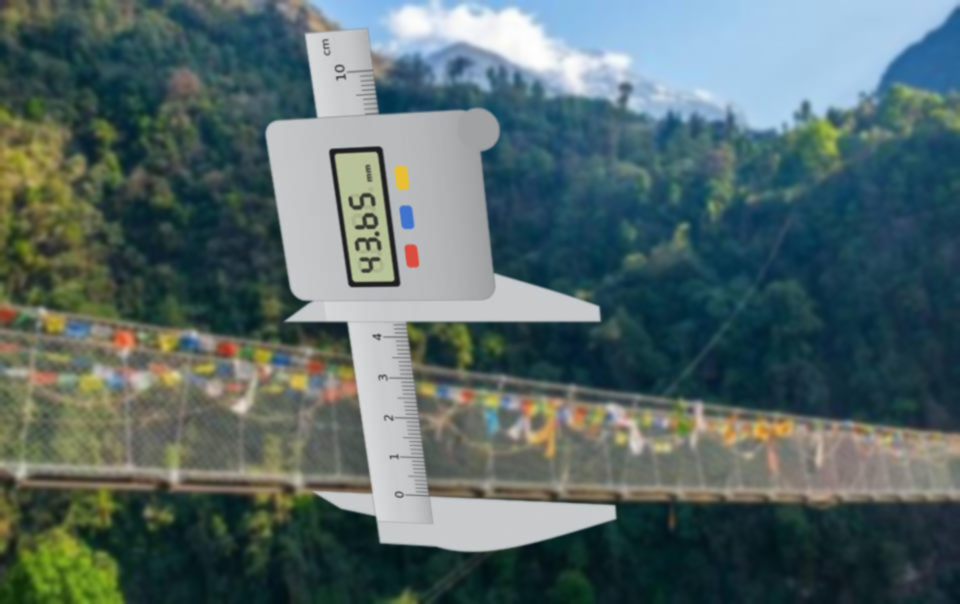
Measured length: 43.65 mm
